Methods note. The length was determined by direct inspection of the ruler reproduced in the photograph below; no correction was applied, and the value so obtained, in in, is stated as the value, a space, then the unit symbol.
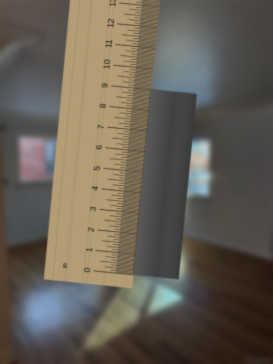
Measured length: 9 in
